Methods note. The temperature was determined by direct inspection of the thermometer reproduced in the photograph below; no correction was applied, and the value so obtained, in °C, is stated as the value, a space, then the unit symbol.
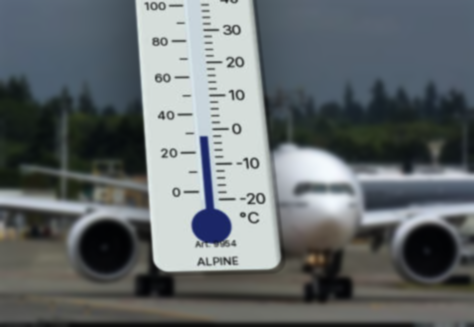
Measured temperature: -2 °C
